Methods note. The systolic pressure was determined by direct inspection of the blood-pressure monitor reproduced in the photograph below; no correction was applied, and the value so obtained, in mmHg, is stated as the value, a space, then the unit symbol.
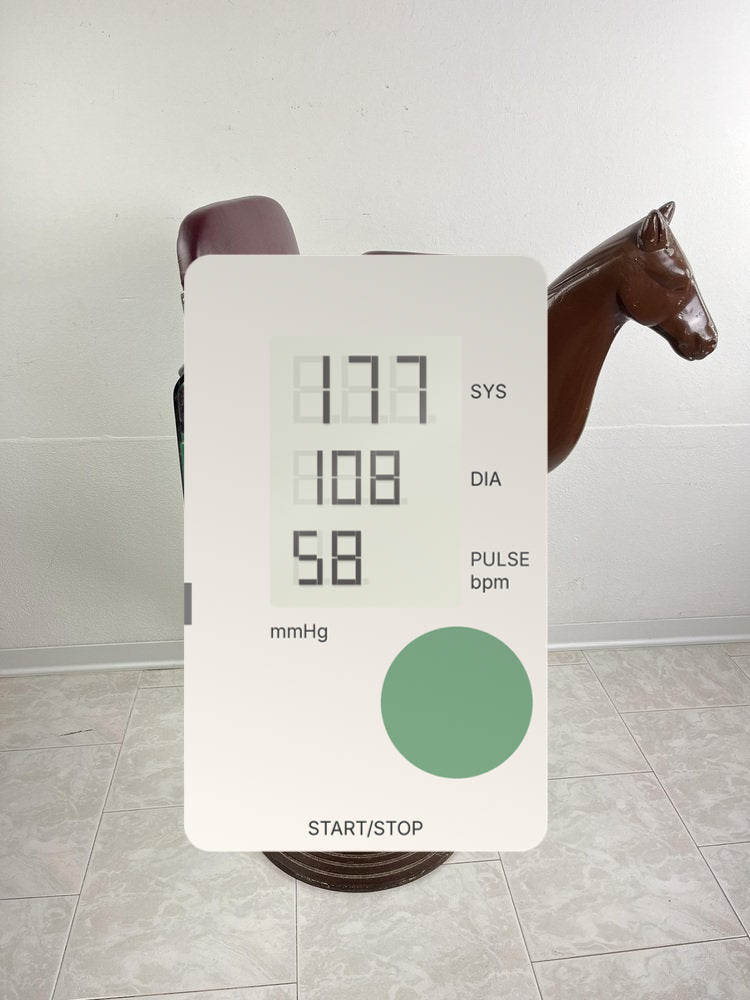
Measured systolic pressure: 177 mmHg
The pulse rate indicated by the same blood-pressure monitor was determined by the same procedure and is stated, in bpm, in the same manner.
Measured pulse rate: 58 bpm
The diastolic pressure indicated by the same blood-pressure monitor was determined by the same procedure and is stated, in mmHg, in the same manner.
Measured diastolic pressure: 108 mmHg
